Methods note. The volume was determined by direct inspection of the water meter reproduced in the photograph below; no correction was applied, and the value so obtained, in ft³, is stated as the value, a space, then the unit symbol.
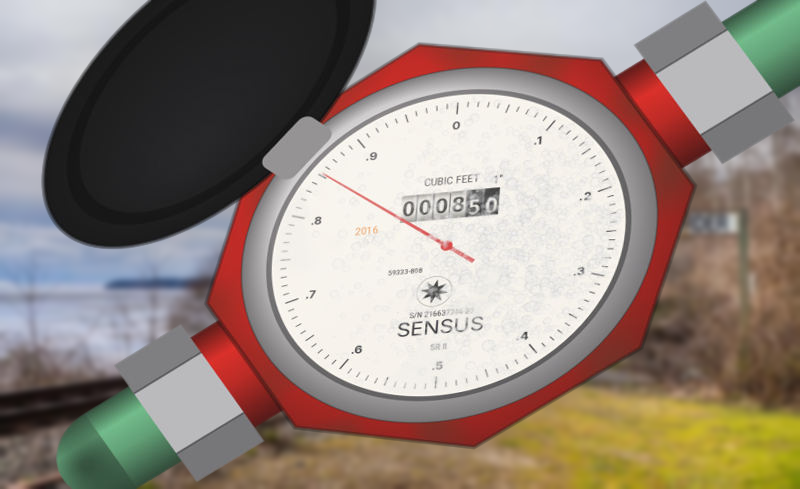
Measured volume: 849.85 ft³
